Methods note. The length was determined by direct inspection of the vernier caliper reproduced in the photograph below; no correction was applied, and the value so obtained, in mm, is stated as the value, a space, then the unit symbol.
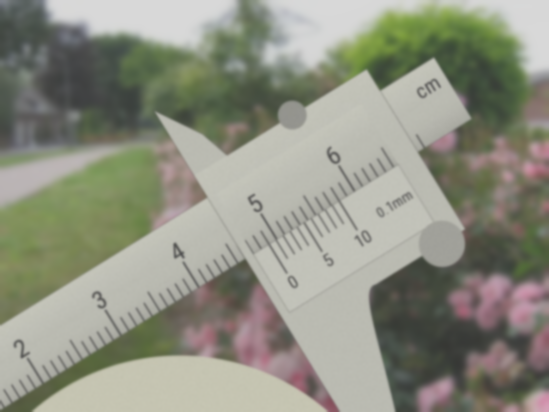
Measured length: 49.0 mm
